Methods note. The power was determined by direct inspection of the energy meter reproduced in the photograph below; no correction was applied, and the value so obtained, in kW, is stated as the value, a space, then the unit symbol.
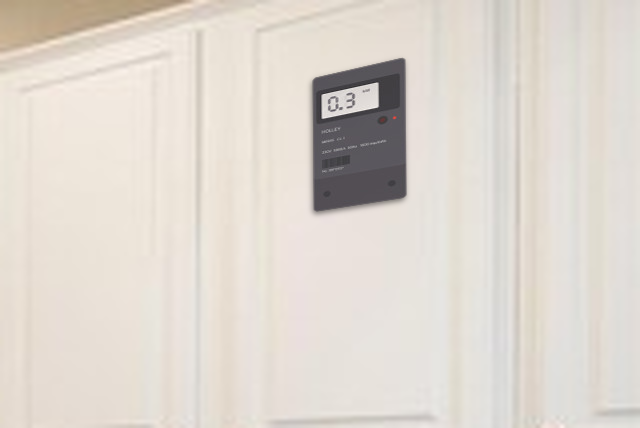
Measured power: 0.3 kW
